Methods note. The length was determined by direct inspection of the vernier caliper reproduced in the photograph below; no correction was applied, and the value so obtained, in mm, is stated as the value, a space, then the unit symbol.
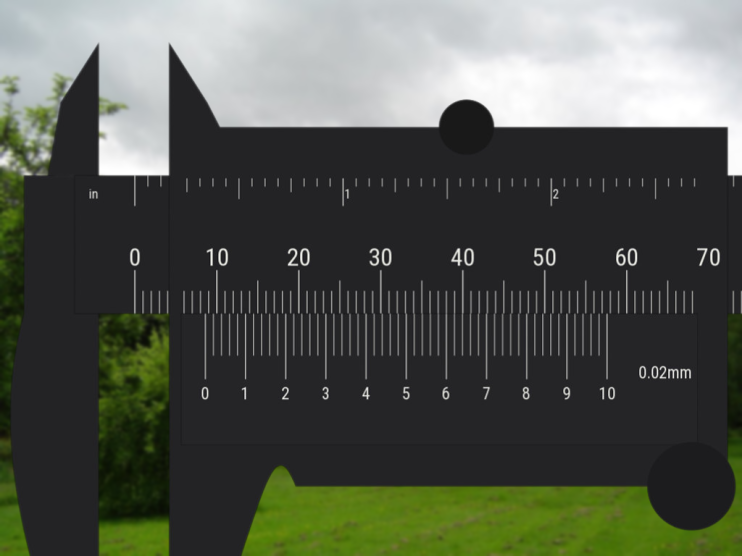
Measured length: 8.6 mm
